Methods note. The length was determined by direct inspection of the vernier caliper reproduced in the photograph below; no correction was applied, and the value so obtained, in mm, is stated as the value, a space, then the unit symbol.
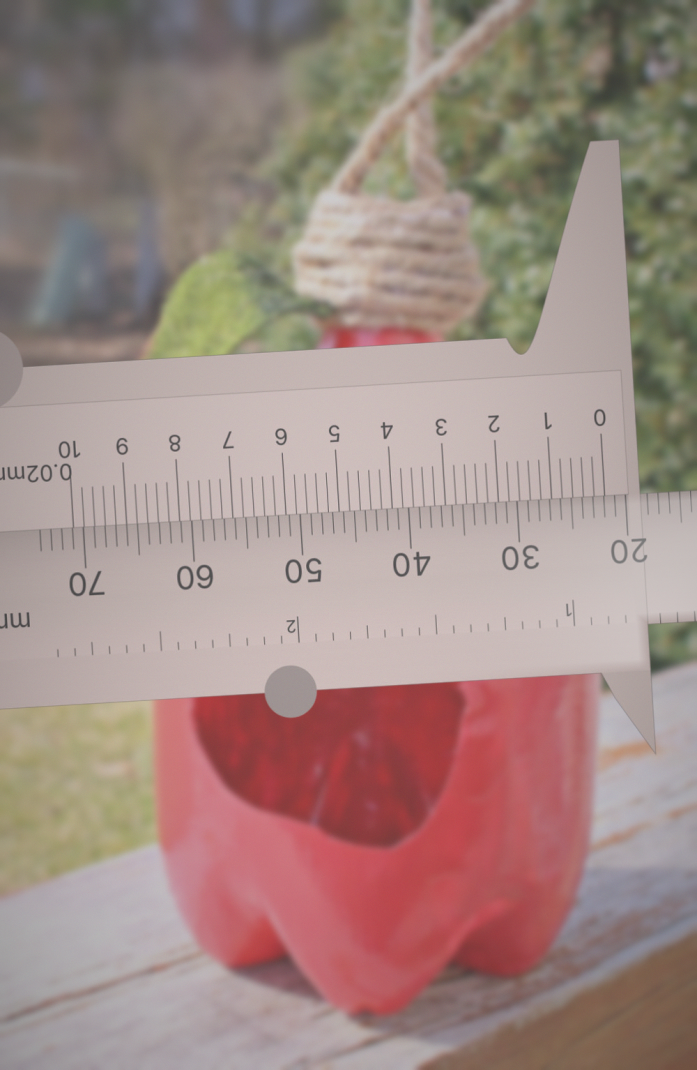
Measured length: 21.9 mm
